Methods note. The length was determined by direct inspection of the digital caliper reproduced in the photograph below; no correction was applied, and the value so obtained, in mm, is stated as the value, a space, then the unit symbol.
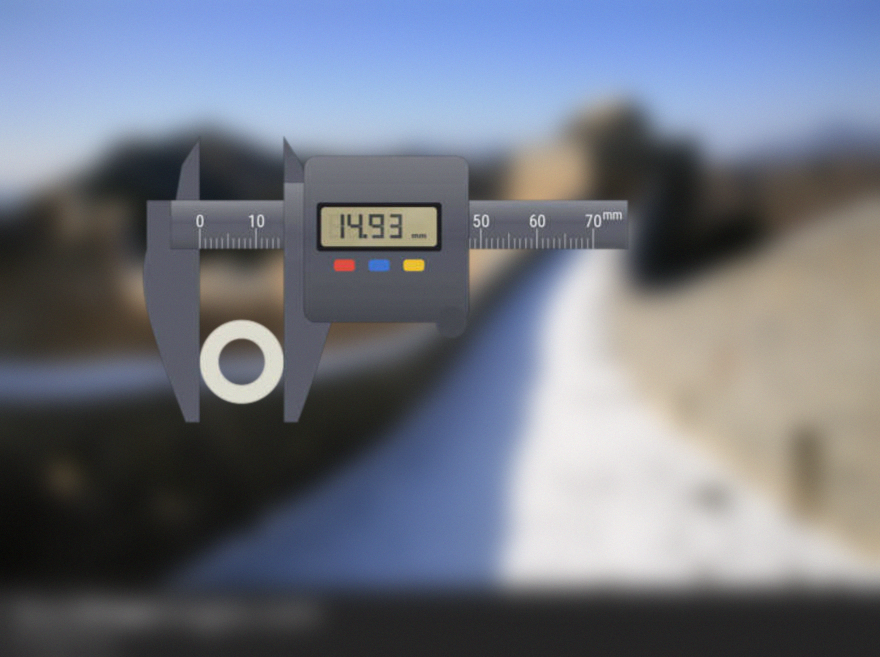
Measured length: 14.93 mm
